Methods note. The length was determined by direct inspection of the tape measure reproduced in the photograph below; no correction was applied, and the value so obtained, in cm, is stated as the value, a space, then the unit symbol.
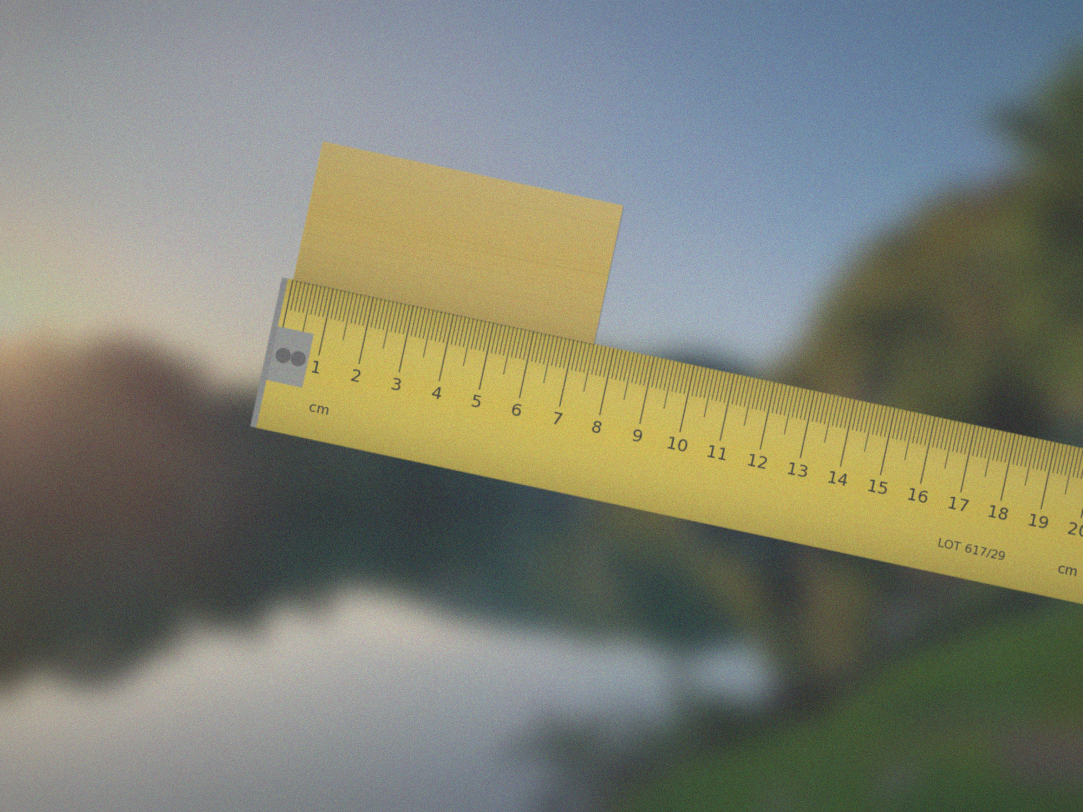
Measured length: 7.5 cm
